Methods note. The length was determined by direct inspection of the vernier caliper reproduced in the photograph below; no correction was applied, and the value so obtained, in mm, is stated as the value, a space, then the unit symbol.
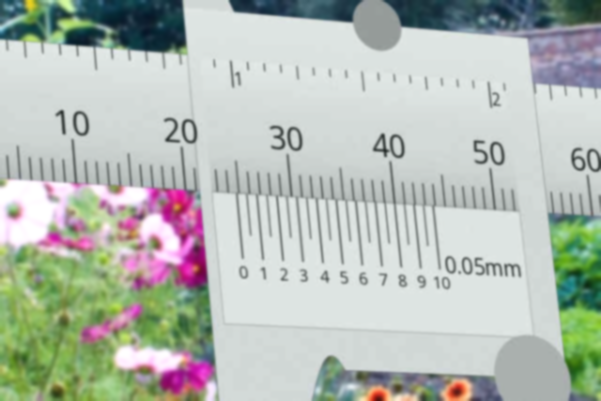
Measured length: 24.8 mm
